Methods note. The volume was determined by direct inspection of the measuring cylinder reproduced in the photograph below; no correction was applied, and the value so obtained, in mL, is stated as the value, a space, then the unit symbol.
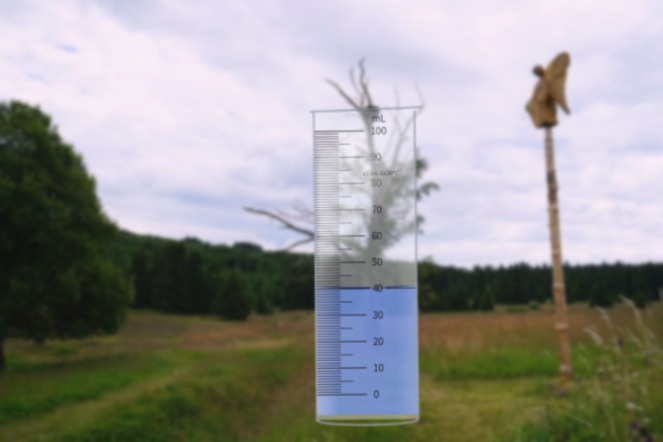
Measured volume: 40 mL
